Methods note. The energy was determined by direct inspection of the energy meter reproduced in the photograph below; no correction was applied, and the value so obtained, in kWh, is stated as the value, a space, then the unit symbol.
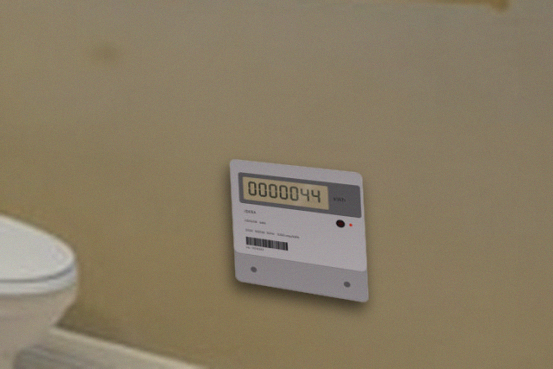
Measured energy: 44 kWh
